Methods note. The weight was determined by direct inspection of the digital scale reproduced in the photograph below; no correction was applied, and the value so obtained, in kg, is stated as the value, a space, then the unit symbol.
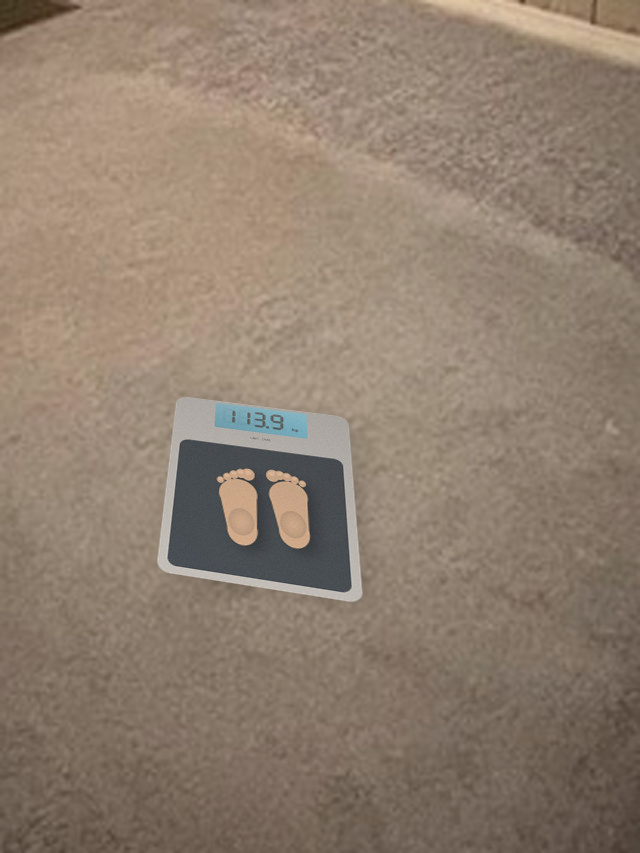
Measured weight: 113.9 kg
